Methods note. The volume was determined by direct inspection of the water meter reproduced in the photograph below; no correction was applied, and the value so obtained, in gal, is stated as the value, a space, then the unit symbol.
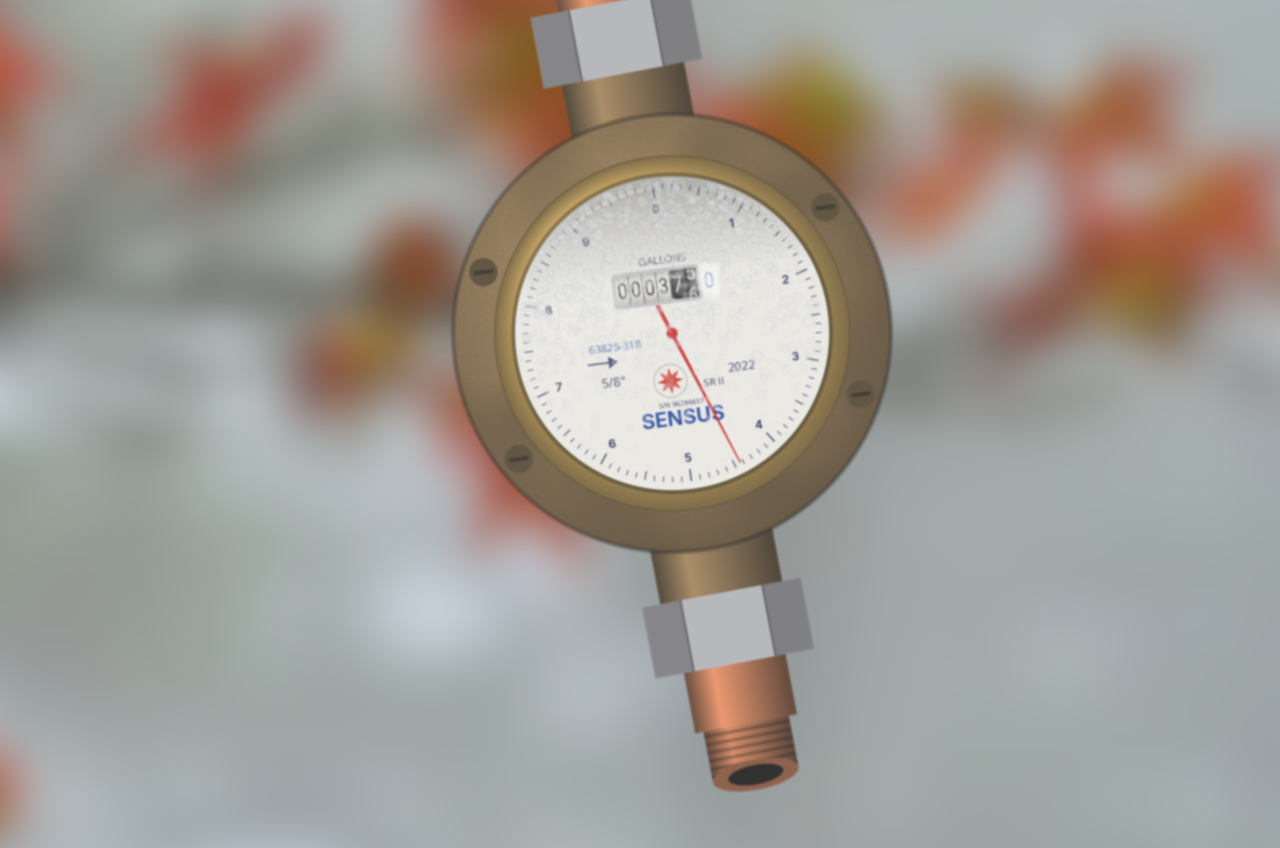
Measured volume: 3754.4 gal
